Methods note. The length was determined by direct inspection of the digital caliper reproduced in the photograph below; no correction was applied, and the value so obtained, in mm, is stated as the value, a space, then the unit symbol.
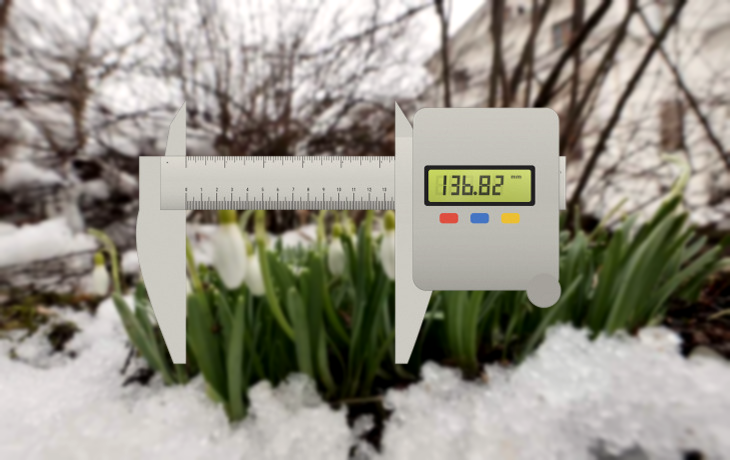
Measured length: 136.82 mm
